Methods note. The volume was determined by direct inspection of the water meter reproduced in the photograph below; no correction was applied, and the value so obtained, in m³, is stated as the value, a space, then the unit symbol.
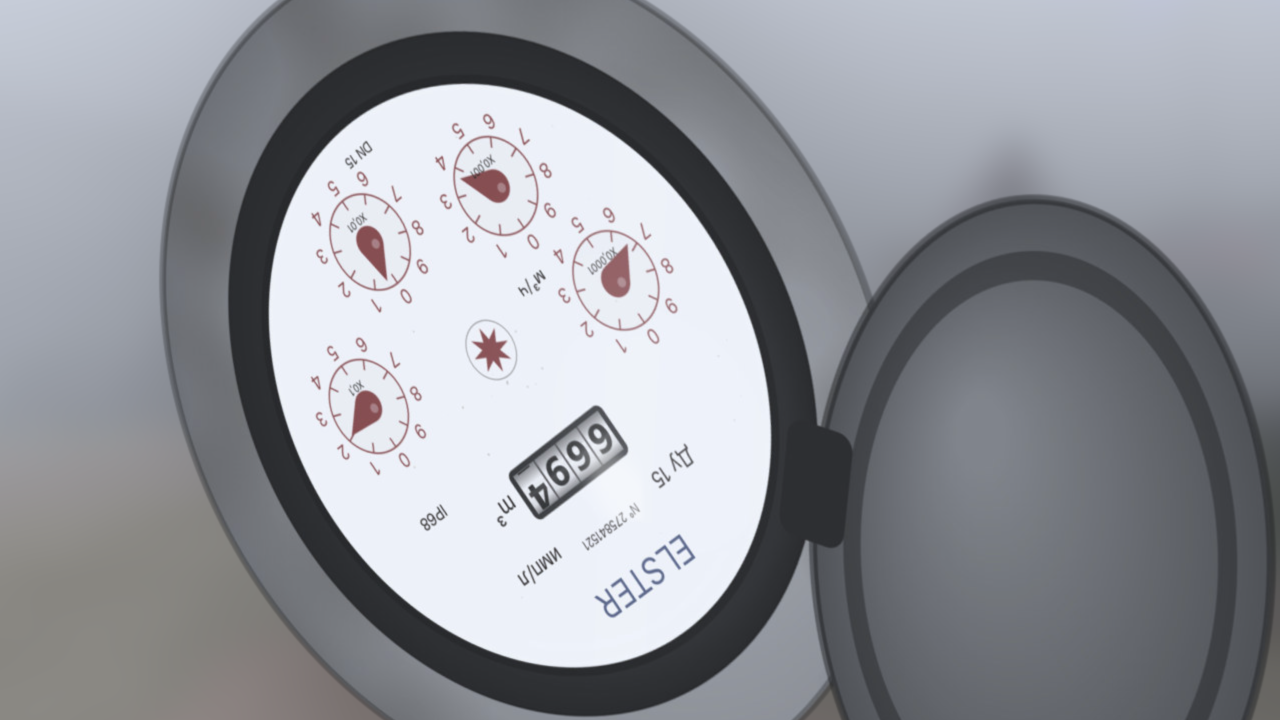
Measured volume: 6694.2036 m³
